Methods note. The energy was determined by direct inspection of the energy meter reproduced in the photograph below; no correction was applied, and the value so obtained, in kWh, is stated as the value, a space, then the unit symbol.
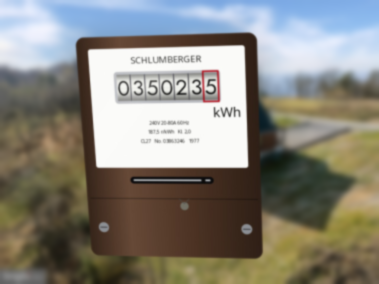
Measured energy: 35023.5 kWh
